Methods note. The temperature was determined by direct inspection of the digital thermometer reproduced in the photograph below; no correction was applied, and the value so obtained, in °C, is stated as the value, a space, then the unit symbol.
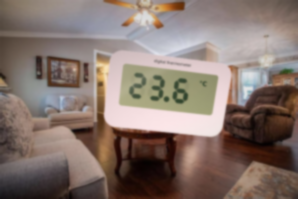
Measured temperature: 23.6 °C
